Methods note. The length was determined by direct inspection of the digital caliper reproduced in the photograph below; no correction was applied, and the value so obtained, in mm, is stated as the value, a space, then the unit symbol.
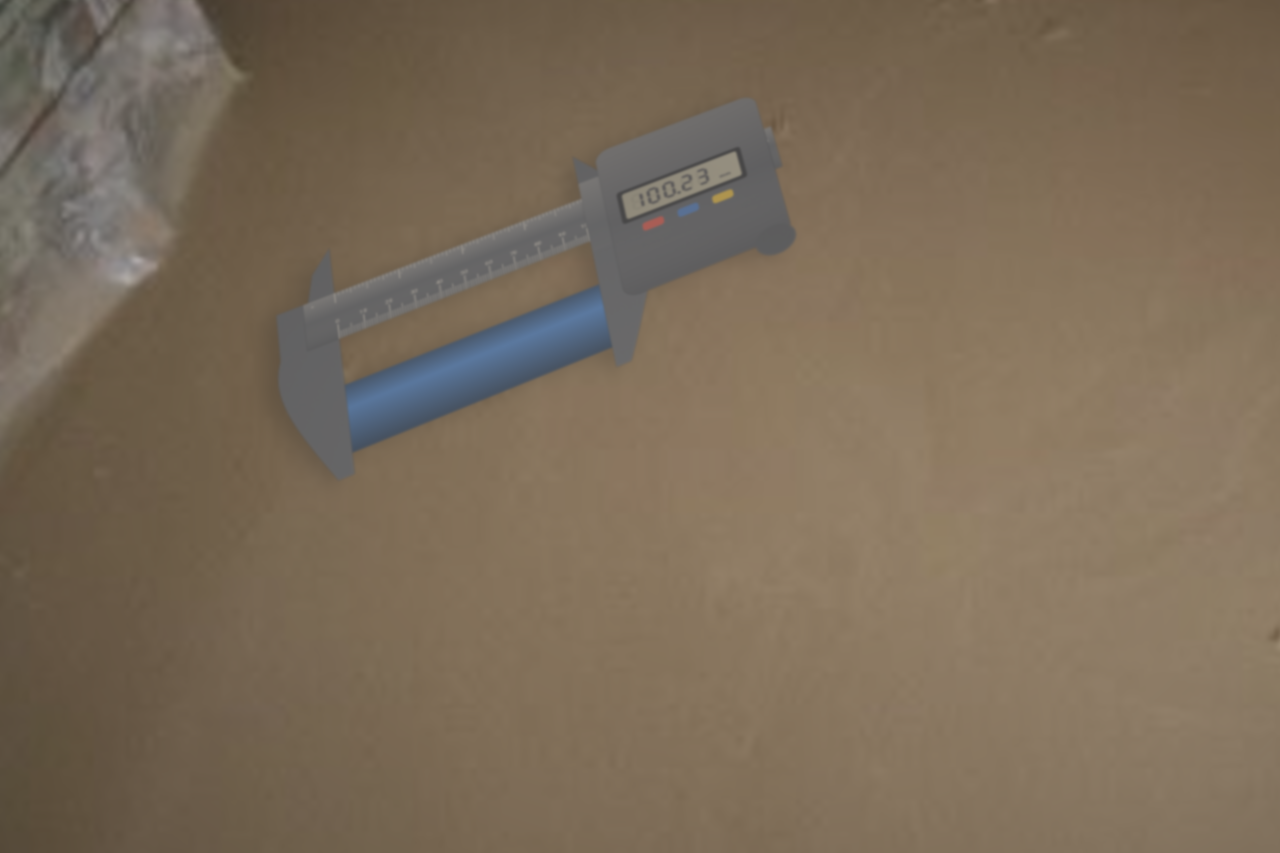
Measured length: 100.23 mm
